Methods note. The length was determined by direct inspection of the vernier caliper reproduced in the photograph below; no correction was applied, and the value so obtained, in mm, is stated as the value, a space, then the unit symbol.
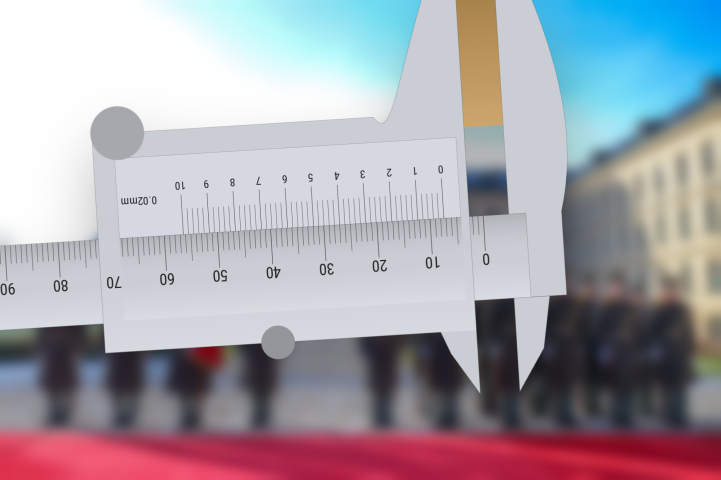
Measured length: 7.4 mm
